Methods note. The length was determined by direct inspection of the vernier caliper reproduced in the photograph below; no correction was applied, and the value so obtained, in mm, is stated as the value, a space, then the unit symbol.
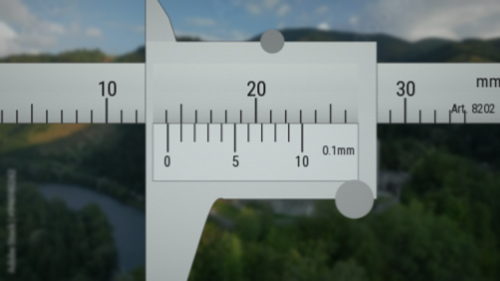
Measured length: 14.1 mm
